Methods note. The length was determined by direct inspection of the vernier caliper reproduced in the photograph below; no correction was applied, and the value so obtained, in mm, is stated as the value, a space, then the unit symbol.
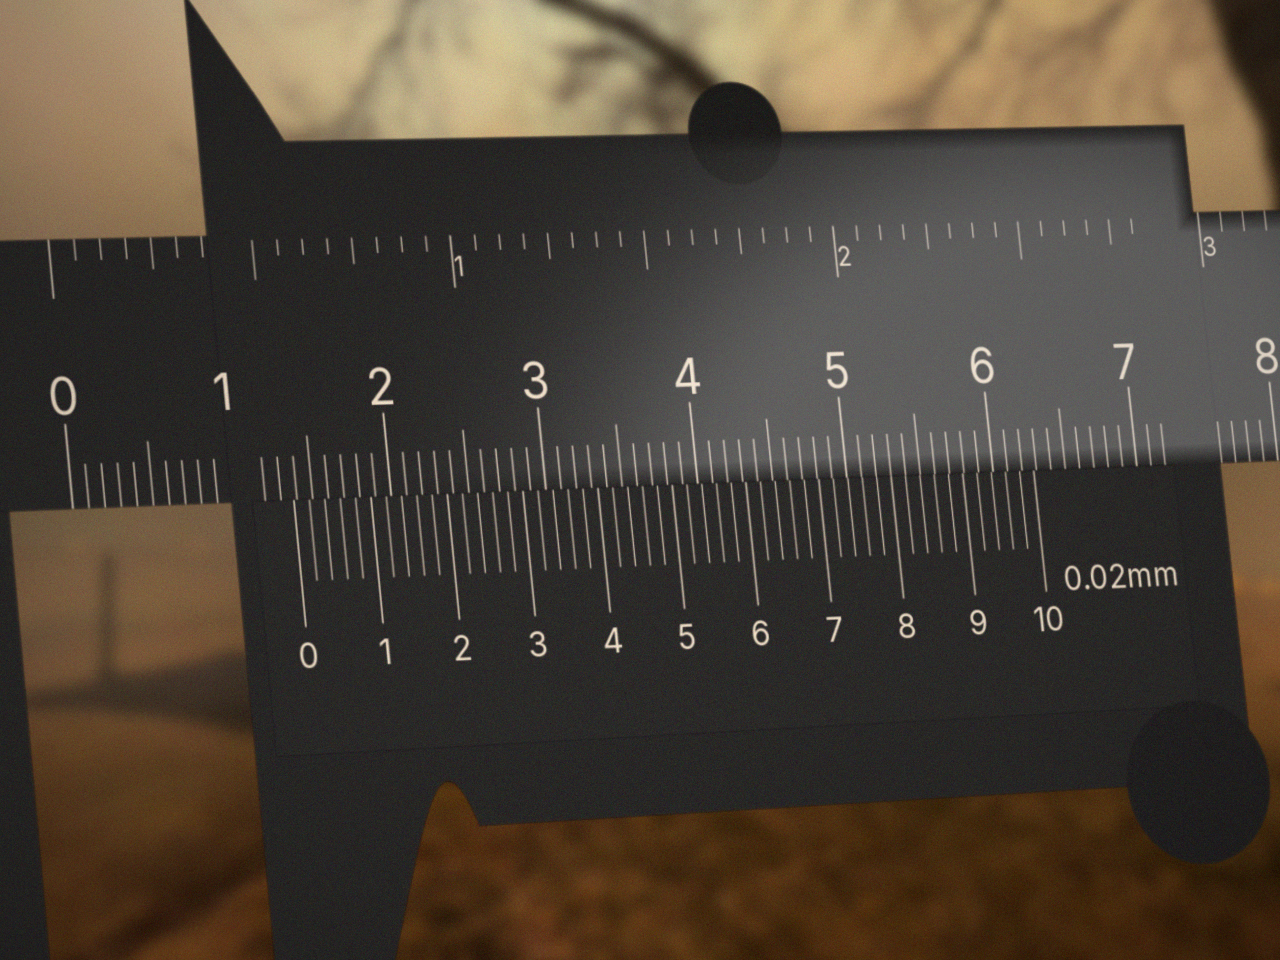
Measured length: 13.8 mm
